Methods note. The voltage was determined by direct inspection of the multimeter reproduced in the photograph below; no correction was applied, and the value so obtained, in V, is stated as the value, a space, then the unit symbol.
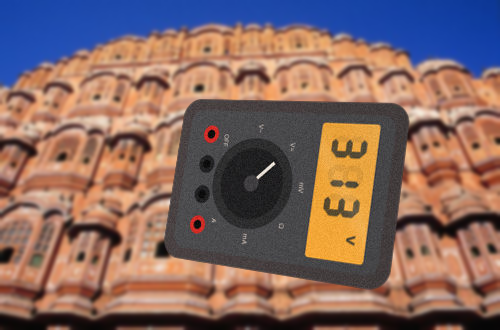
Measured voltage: 313 V
